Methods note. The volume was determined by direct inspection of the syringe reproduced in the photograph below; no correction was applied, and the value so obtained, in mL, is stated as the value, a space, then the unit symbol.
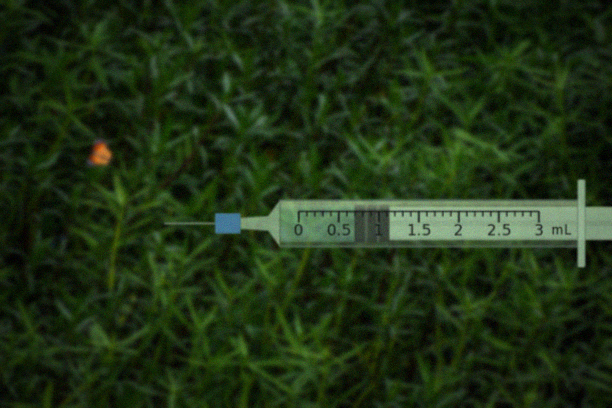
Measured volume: 0.7 mL
